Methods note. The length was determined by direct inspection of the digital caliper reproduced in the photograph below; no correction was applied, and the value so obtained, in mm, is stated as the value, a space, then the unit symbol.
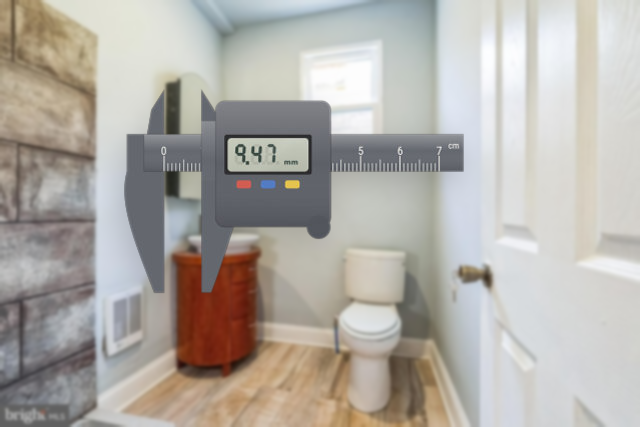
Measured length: 9.47 mm
